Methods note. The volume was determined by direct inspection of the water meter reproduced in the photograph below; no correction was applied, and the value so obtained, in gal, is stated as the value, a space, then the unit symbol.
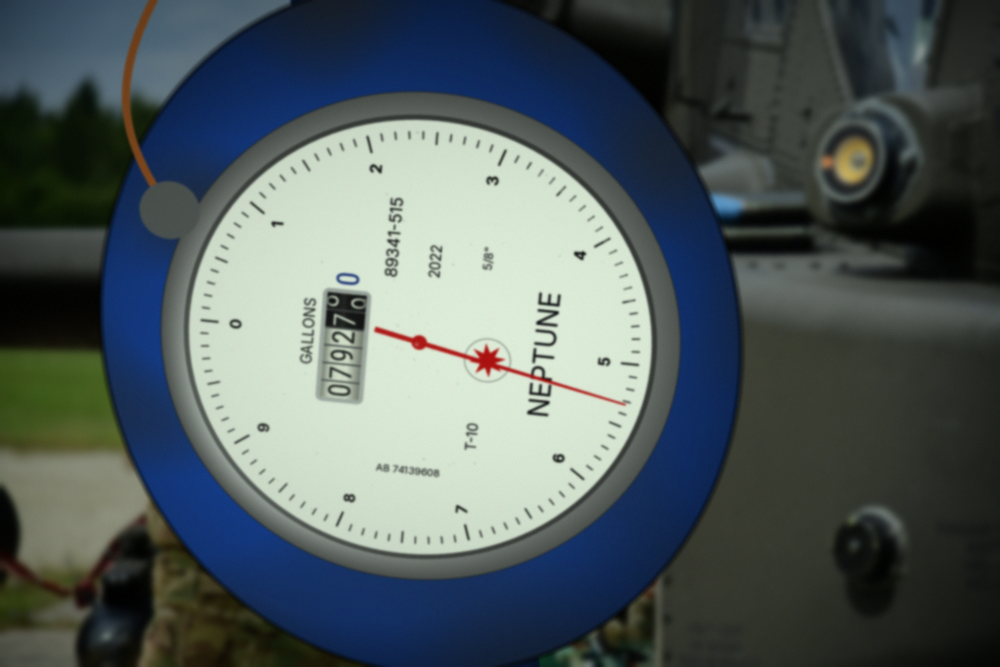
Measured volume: 792785.3 gal
